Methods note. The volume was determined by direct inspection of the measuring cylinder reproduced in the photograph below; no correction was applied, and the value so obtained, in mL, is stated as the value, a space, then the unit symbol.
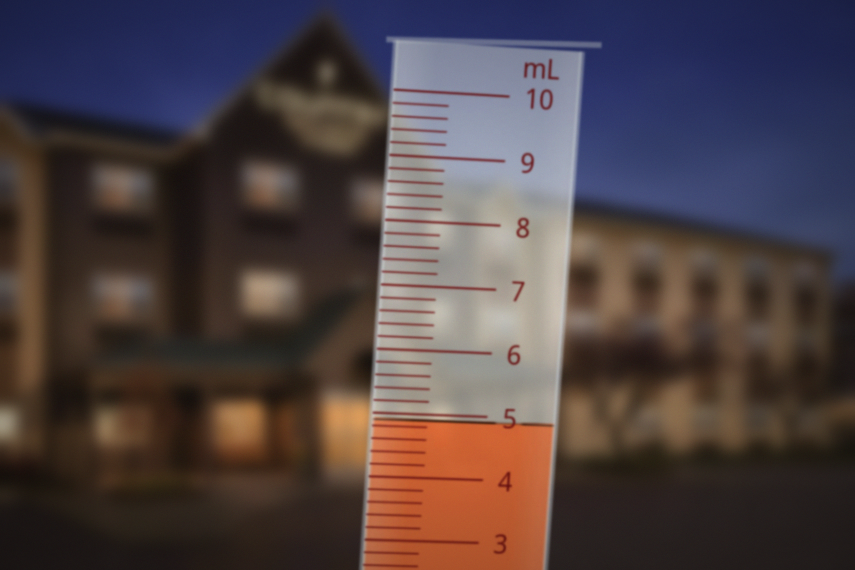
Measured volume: 4.9 mL
